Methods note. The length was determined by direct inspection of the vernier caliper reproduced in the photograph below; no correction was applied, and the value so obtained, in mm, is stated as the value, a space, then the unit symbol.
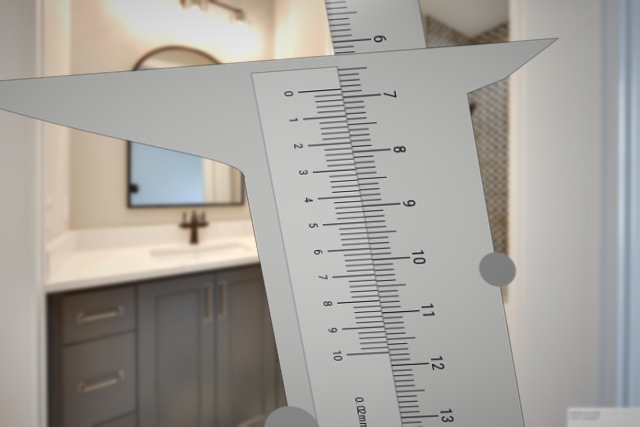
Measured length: 68.5 mm
